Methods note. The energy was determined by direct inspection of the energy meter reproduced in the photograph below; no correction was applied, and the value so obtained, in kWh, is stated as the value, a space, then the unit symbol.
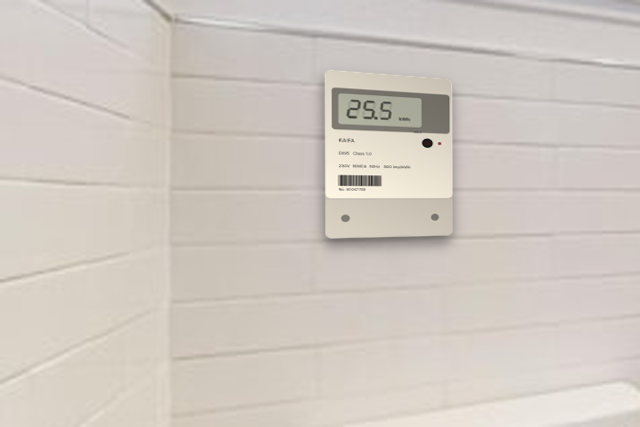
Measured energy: 25.5 kWh
